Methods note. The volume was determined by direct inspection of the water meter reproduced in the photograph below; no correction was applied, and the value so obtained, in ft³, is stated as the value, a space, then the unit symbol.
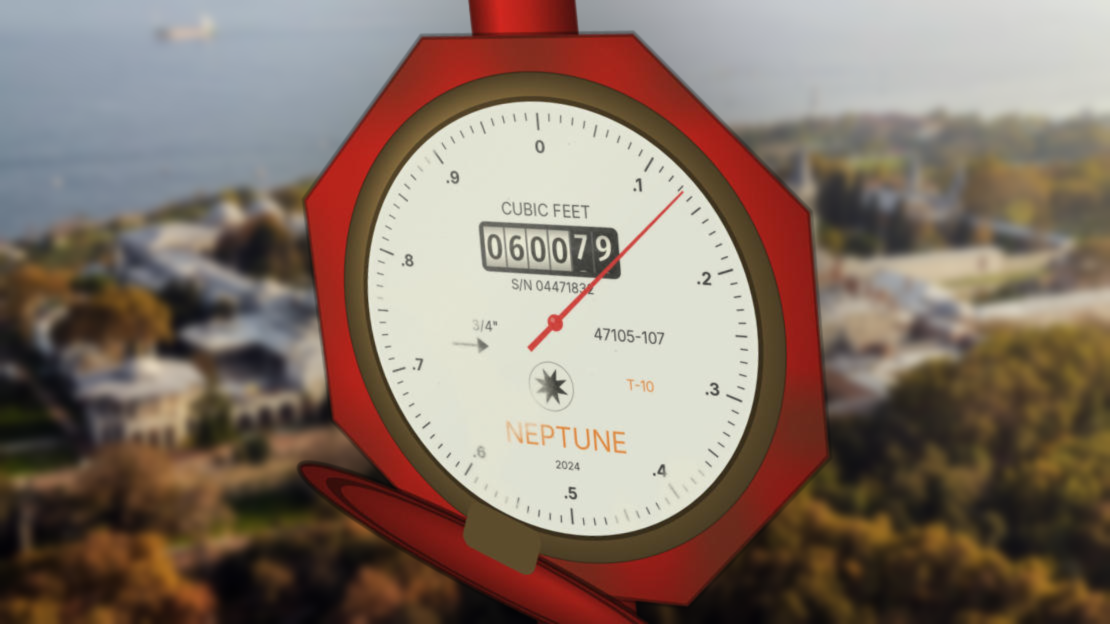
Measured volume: 60079.13 ft³
